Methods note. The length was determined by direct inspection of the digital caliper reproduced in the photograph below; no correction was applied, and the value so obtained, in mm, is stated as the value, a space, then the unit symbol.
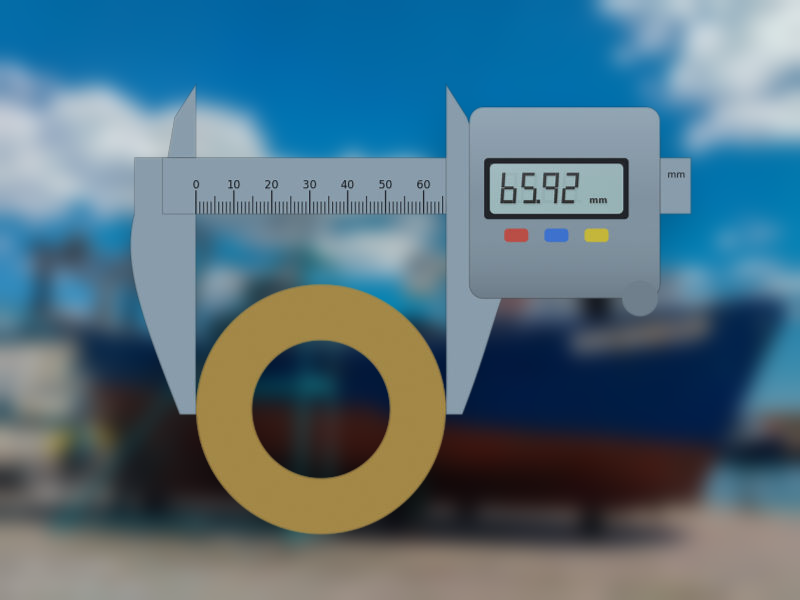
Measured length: 65.92 mm
